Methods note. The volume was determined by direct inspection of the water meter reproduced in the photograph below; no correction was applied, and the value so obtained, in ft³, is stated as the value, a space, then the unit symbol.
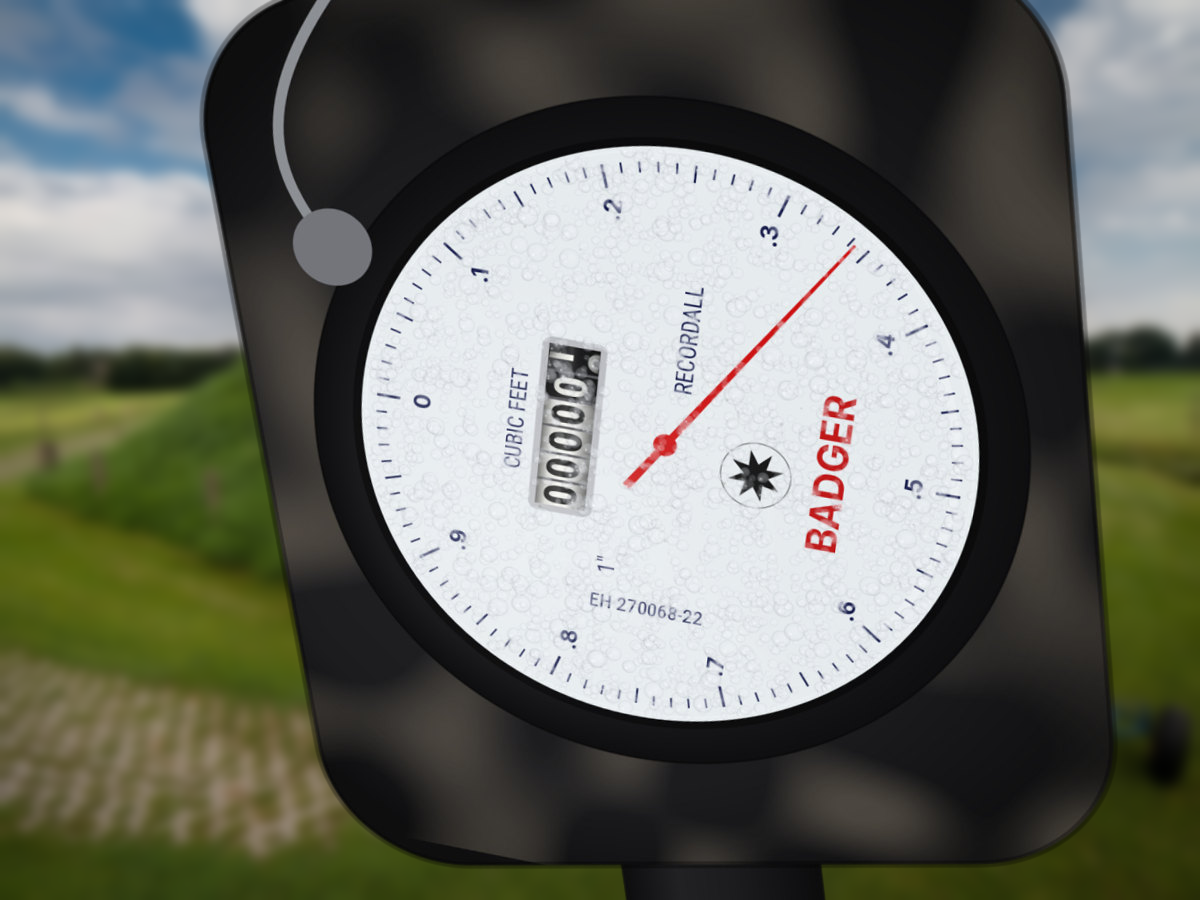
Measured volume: 1.34 ft³
